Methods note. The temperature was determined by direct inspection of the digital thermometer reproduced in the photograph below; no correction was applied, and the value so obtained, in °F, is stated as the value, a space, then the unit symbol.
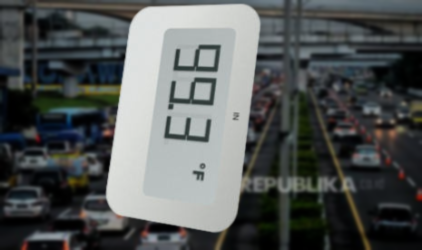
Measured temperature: 99.3 °F
